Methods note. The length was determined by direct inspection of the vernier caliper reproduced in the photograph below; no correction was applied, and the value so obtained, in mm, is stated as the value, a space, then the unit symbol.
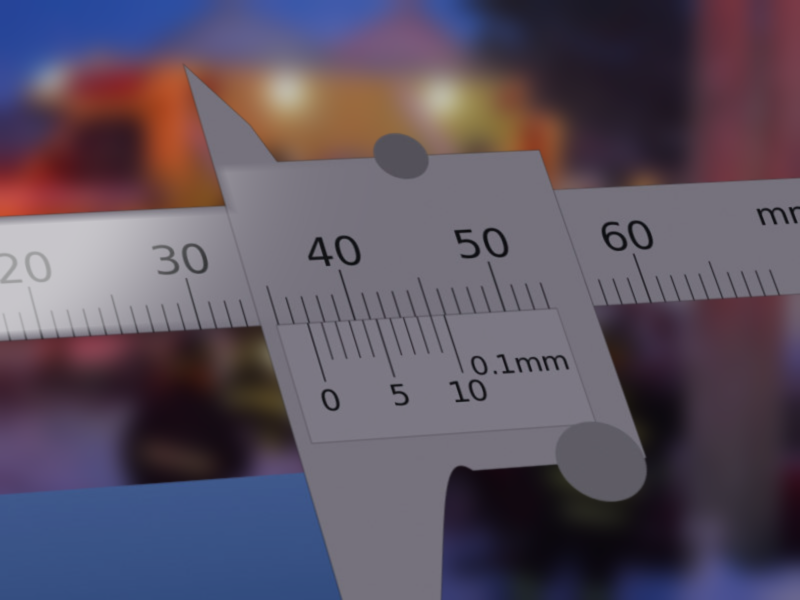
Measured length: 36.9 mm
